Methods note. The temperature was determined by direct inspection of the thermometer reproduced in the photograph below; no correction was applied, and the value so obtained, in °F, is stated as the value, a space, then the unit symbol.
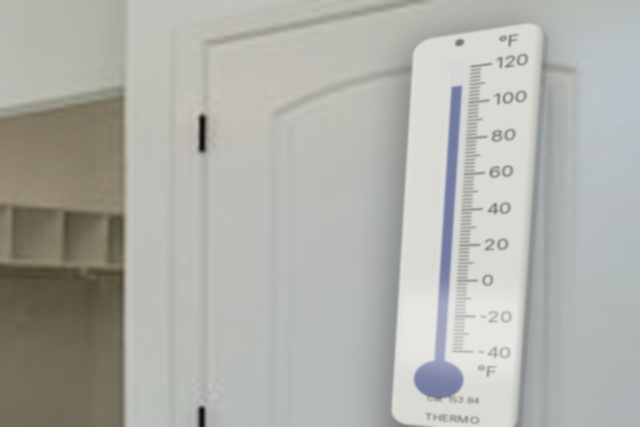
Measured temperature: 110 °F
